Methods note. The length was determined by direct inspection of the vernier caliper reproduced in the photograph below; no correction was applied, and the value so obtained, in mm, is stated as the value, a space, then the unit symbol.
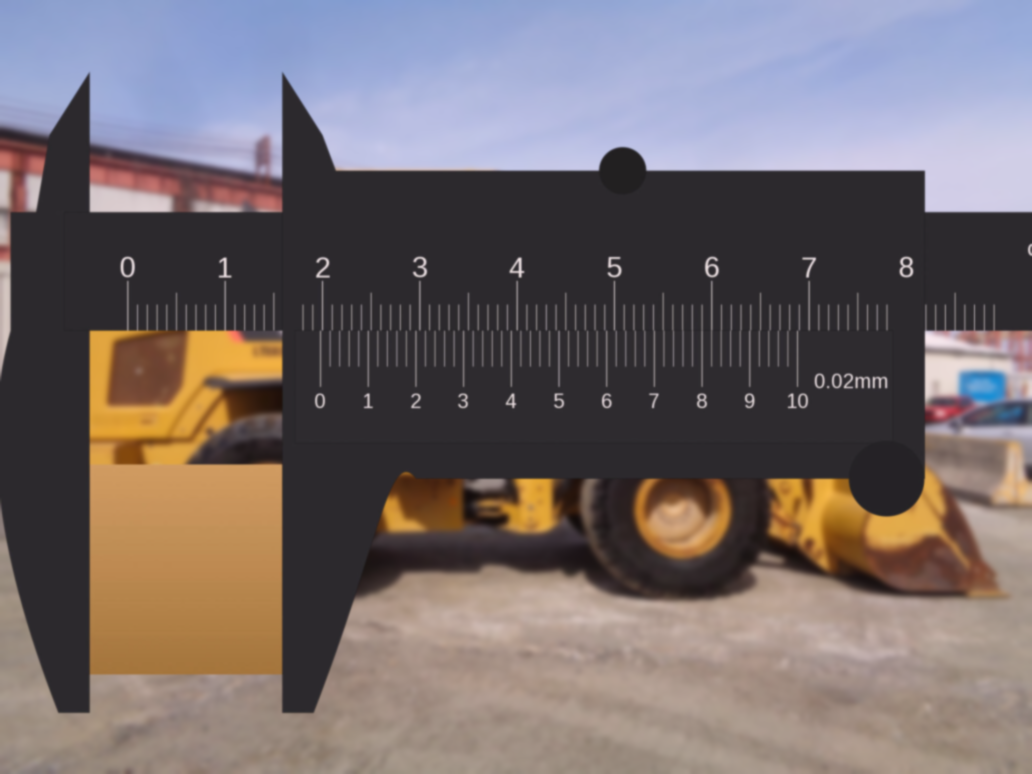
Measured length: 19.8 mm
